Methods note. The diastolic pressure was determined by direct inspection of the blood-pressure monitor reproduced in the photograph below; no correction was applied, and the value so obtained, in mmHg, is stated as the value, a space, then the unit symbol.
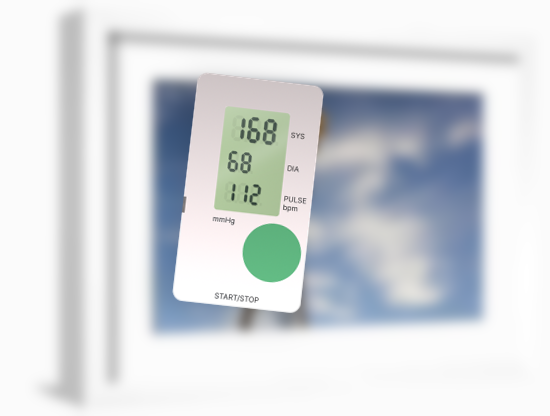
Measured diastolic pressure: 68 mmHg
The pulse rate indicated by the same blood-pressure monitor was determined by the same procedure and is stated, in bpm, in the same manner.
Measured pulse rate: 112 bpm
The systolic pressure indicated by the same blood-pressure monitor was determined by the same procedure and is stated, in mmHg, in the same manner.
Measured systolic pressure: 168 mmHg
